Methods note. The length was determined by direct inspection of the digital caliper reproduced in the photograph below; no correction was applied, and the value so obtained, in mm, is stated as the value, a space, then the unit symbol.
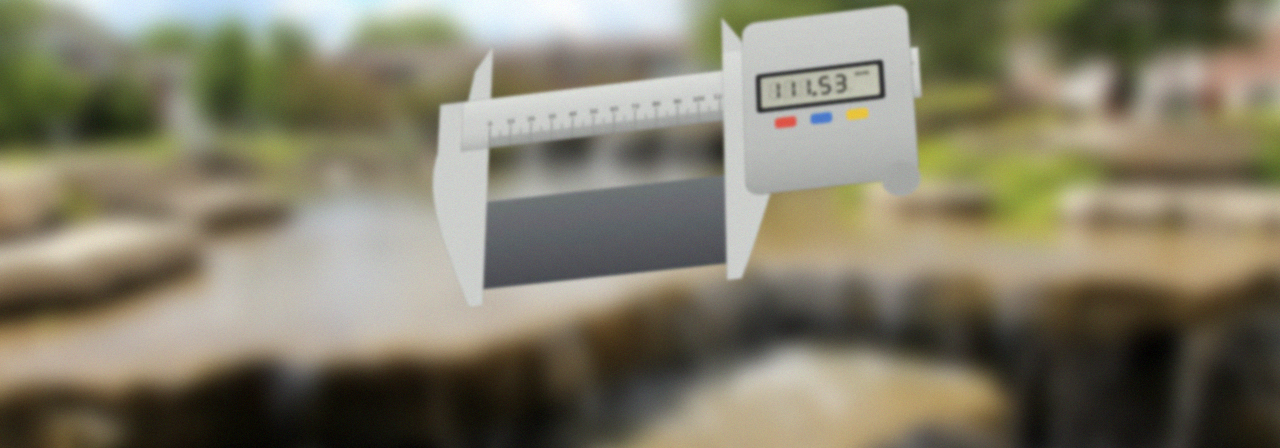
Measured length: 111.53 mm
